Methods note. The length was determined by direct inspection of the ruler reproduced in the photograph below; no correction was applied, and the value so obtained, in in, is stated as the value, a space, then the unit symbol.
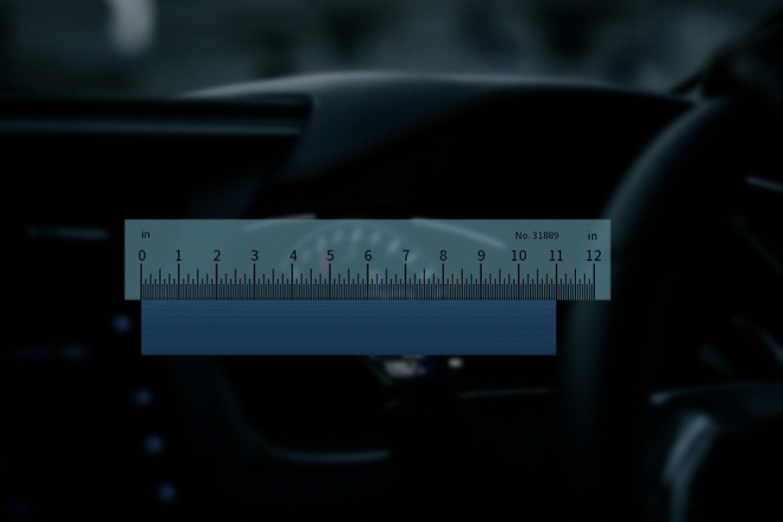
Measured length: 11 in
